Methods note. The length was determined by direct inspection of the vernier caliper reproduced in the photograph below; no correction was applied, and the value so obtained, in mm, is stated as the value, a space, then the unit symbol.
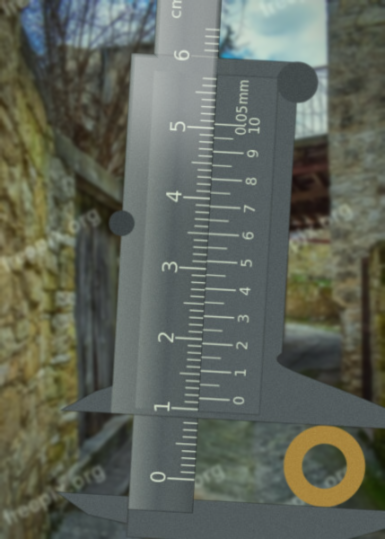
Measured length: 11.6 mm
